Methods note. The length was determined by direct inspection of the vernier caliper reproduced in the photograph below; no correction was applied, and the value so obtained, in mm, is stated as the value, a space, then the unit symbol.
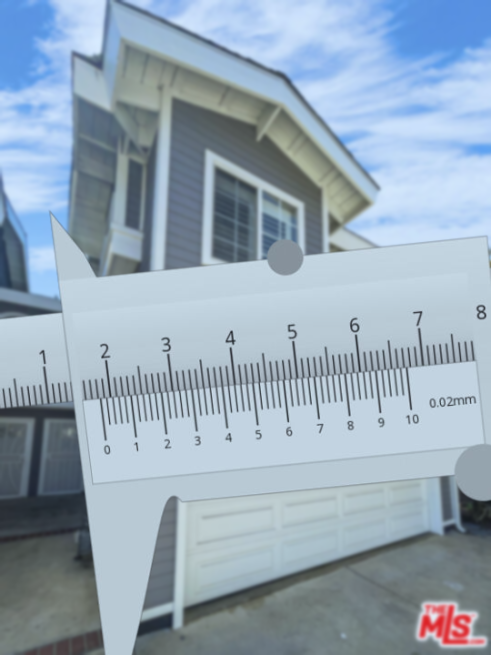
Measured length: 18.4 mm
